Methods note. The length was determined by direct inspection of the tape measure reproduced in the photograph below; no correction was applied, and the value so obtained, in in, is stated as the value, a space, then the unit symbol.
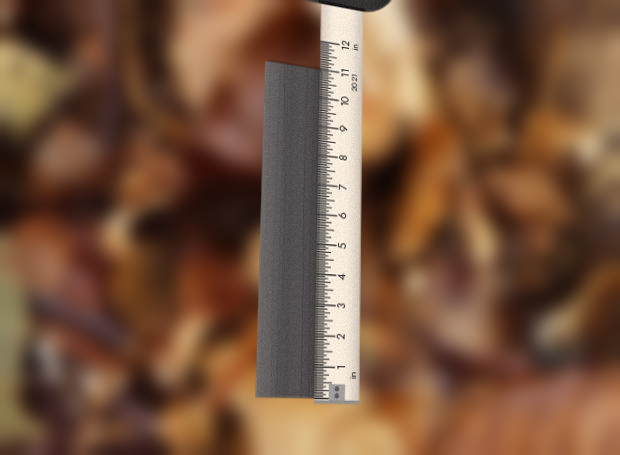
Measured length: 11 in
